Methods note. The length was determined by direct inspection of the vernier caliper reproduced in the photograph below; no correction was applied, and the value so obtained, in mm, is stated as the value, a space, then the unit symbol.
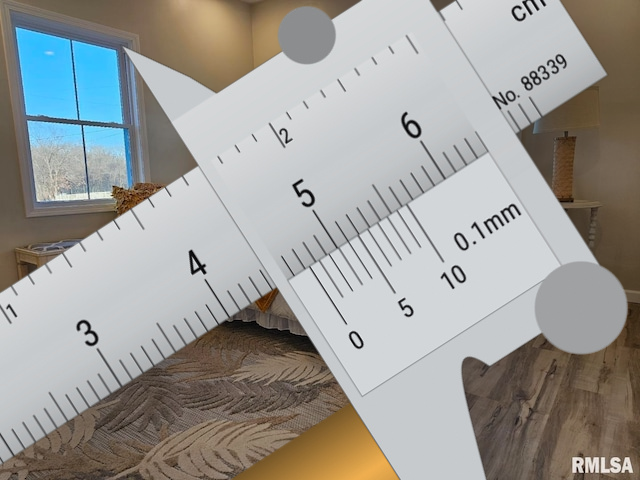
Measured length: 47.4 mm
